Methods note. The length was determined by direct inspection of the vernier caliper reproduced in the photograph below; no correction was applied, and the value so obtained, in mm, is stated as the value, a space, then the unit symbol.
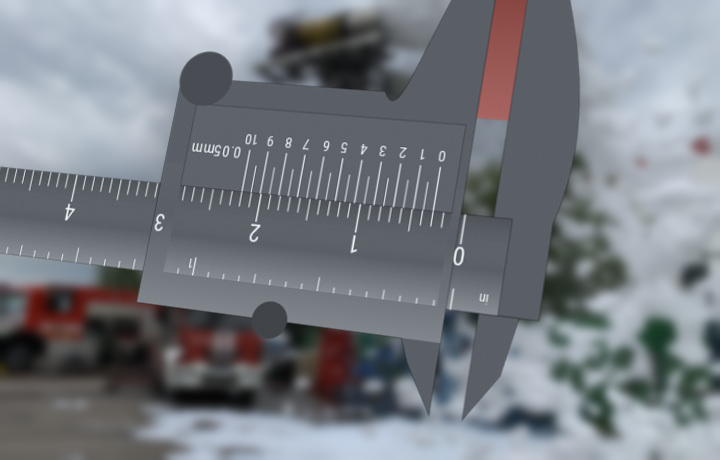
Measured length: 3.0 mm
